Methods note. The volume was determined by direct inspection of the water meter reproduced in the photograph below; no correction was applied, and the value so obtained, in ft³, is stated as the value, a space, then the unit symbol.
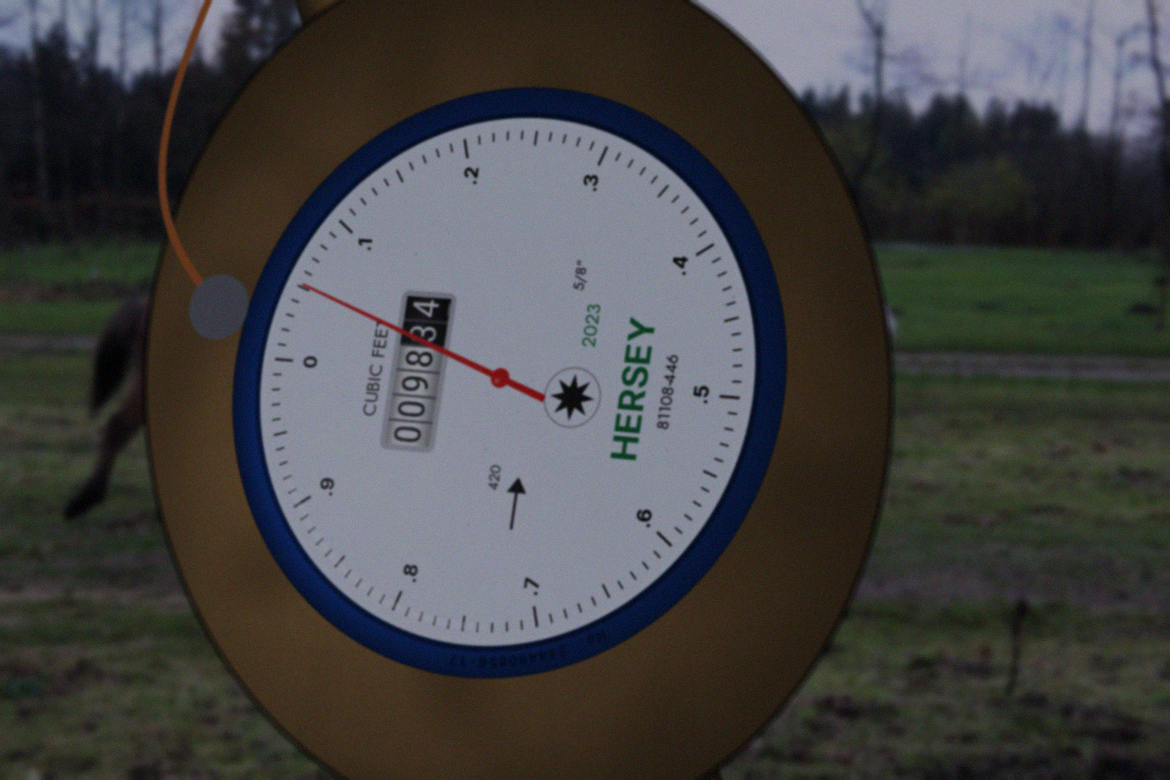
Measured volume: 9834.05 ft³
